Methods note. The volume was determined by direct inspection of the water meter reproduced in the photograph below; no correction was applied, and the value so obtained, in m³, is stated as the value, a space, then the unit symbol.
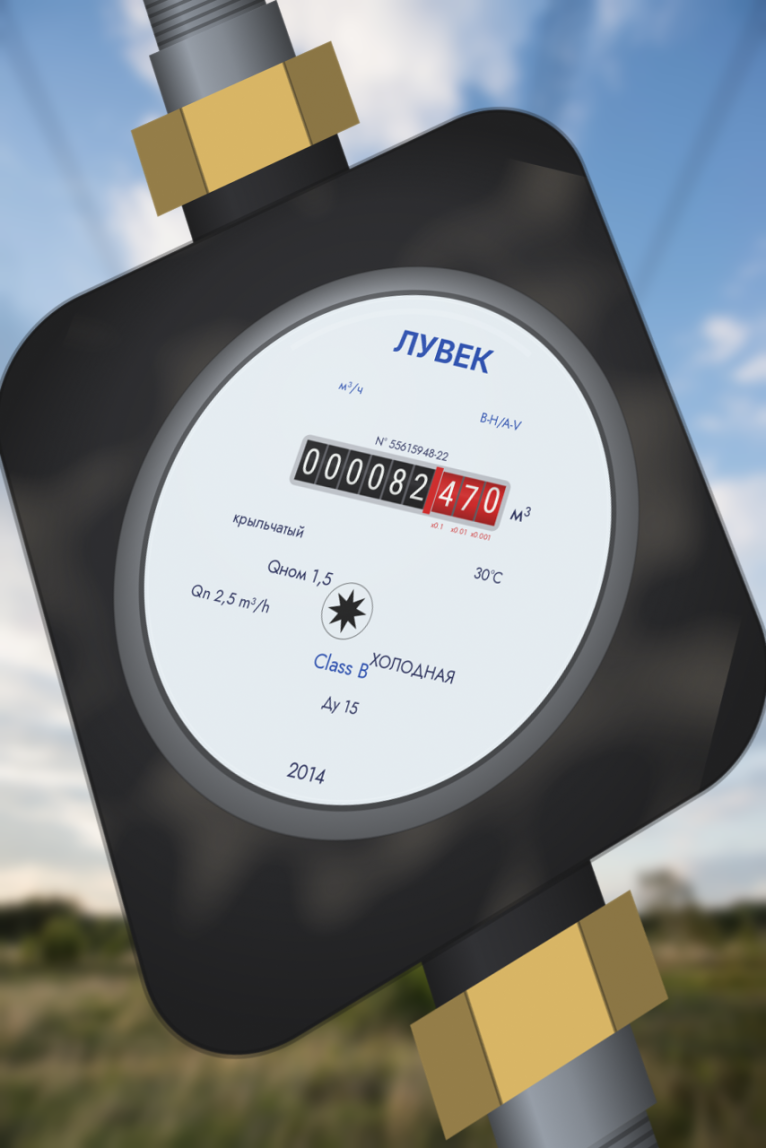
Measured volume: 82.470 m³
